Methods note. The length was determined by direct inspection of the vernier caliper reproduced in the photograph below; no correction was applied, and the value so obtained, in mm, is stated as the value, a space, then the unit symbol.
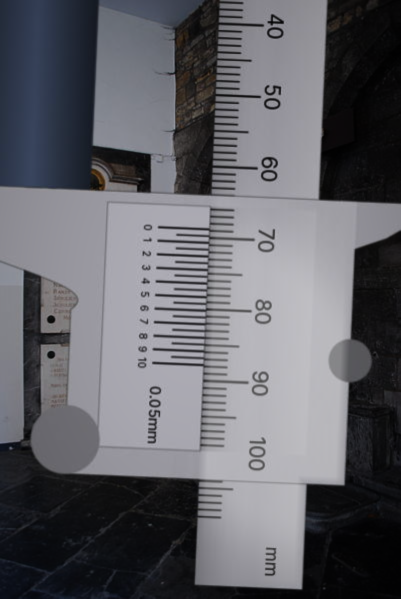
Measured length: 68.8 mm
